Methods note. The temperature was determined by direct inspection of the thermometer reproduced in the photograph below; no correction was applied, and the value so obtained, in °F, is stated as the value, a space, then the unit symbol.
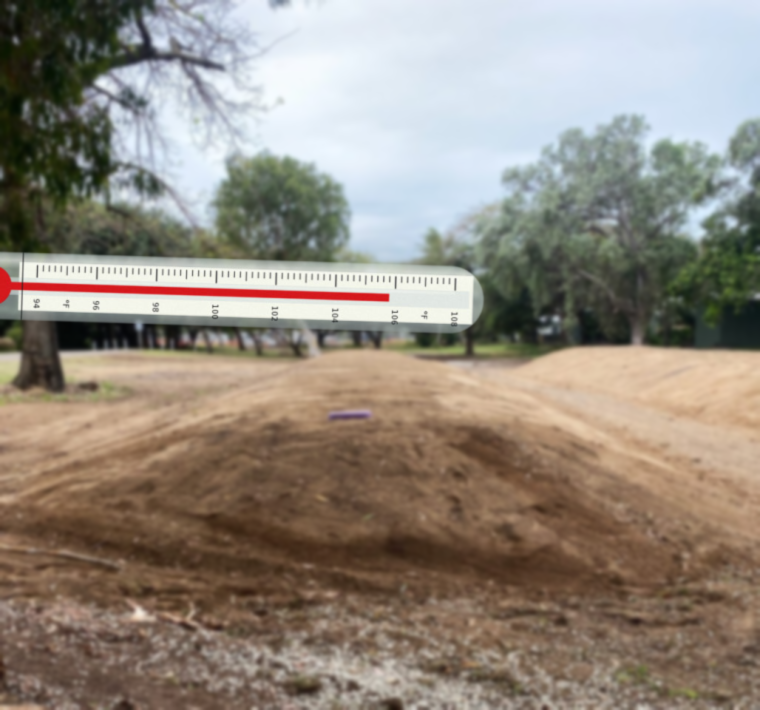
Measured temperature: 105.8 °F
